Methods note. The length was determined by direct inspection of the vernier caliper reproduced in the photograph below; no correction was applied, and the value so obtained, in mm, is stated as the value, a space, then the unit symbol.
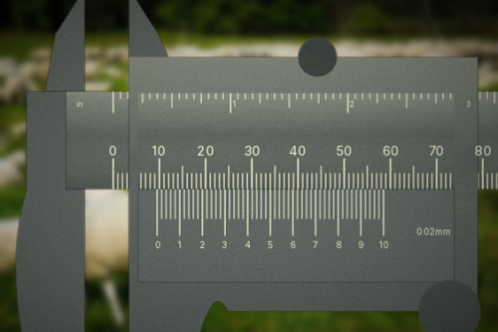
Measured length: 9.5 mm
